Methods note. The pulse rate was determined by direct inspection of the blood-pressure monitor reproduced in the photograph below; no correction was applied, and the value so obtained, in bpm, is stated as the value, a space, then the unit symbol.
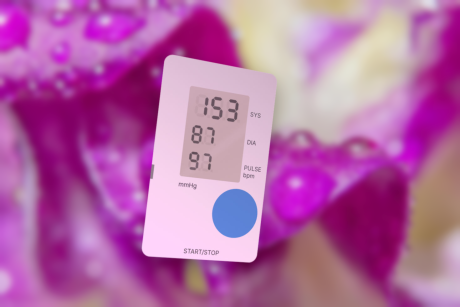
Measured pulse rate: 97 bpm
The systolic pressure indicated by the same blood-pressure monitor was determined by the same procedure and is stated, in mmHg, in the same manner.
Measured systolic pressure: 153 mmHg
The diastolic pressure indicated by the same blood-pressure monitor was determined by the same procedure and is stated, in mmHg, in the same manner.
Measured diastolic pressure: 87 mmHg
